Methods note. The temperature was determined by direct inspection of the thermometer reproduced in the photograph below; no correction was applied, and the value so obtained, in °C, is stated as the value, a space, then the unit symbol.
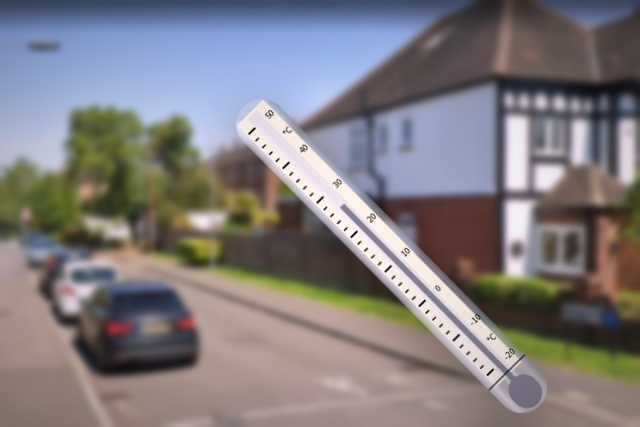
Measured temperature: 26 °C
